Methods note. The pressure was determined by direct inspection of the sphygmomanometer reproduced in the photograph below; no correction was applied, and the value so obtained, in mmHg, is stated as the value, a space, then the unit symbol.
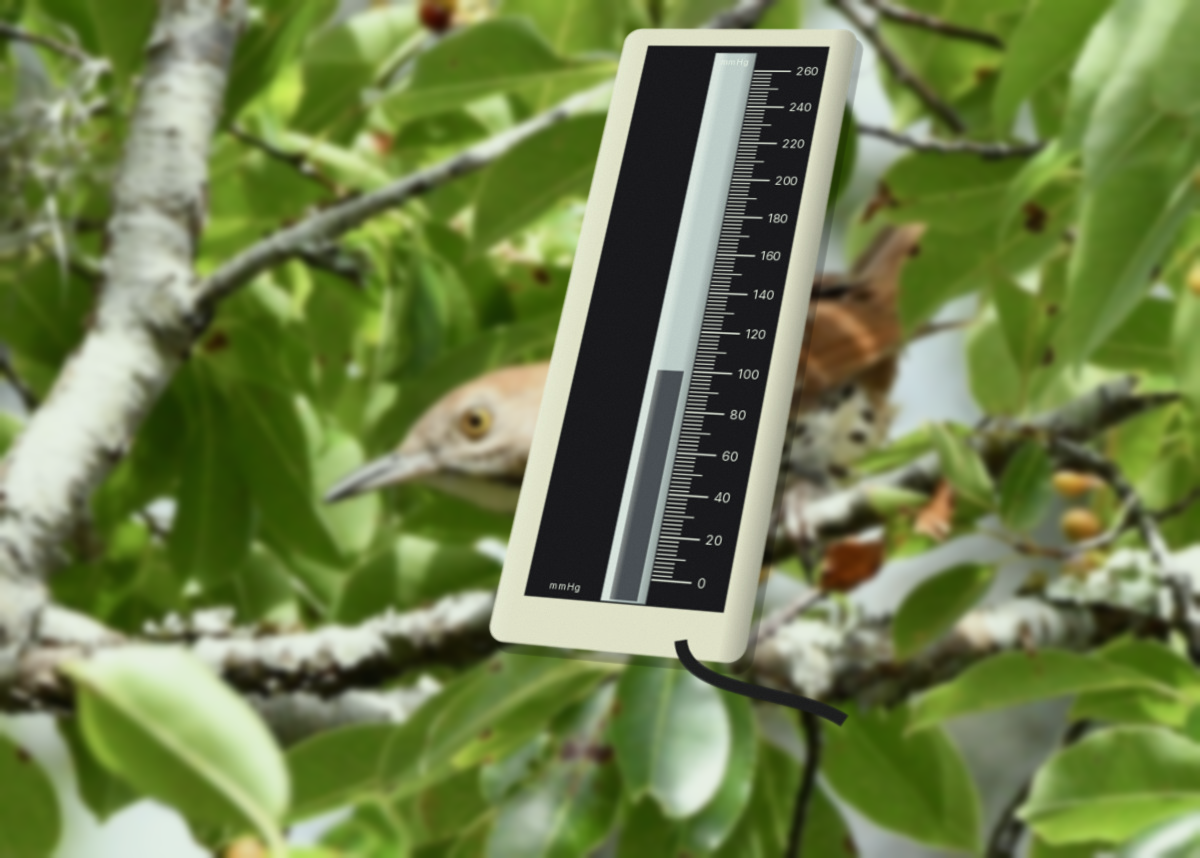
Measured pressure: 100 mmHg
